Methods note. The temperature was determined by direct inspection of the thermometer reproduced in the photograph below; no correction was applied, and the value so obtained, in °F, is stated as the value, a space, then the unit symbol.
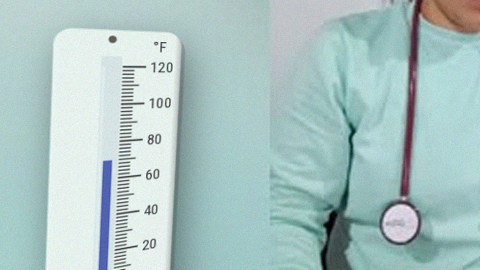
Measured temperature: 70 °F
